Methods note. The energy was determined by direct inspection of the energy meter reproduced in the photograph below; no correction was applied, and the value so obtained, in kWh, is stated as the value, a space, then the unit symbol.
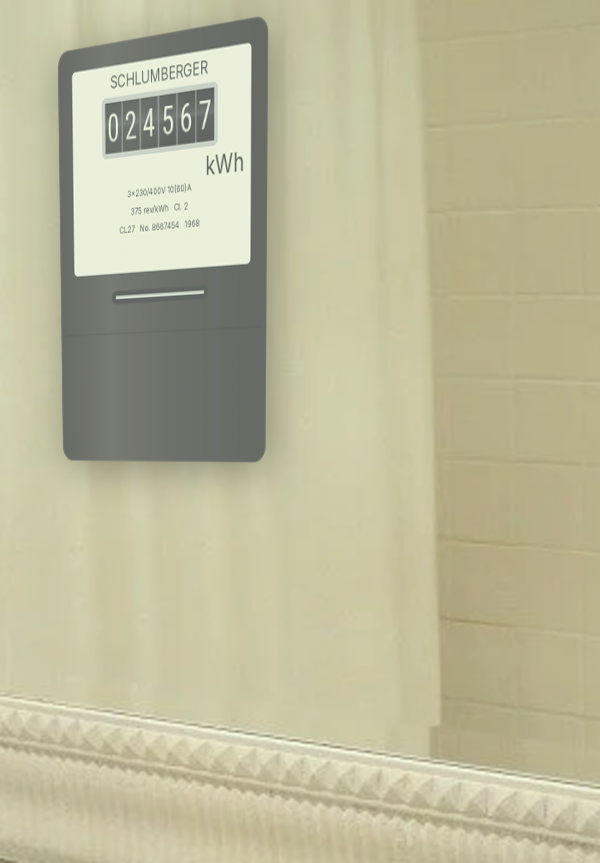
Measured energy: 24567 kWh
